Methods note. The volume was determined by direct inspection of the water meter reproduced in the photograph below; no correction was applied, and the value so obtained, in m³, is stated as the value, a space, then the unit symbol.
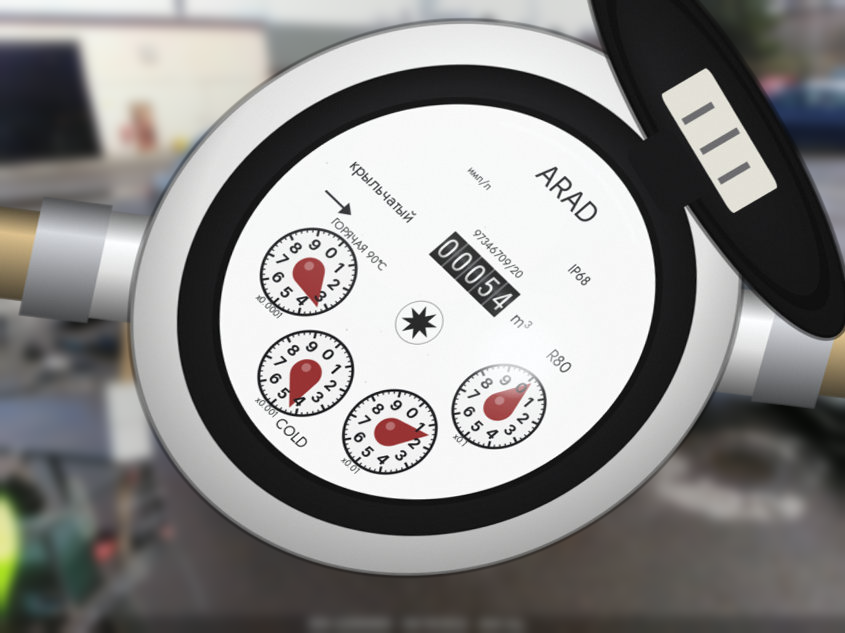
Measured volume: 54.0143 m³
